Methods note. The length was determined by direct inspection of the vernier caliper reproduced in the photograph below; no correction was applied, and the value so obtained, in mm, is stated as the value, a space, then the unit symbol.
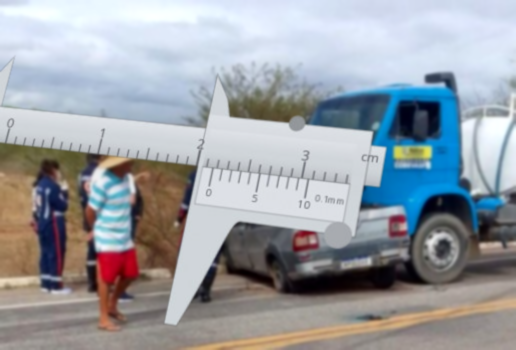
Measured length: 21.6 mm
